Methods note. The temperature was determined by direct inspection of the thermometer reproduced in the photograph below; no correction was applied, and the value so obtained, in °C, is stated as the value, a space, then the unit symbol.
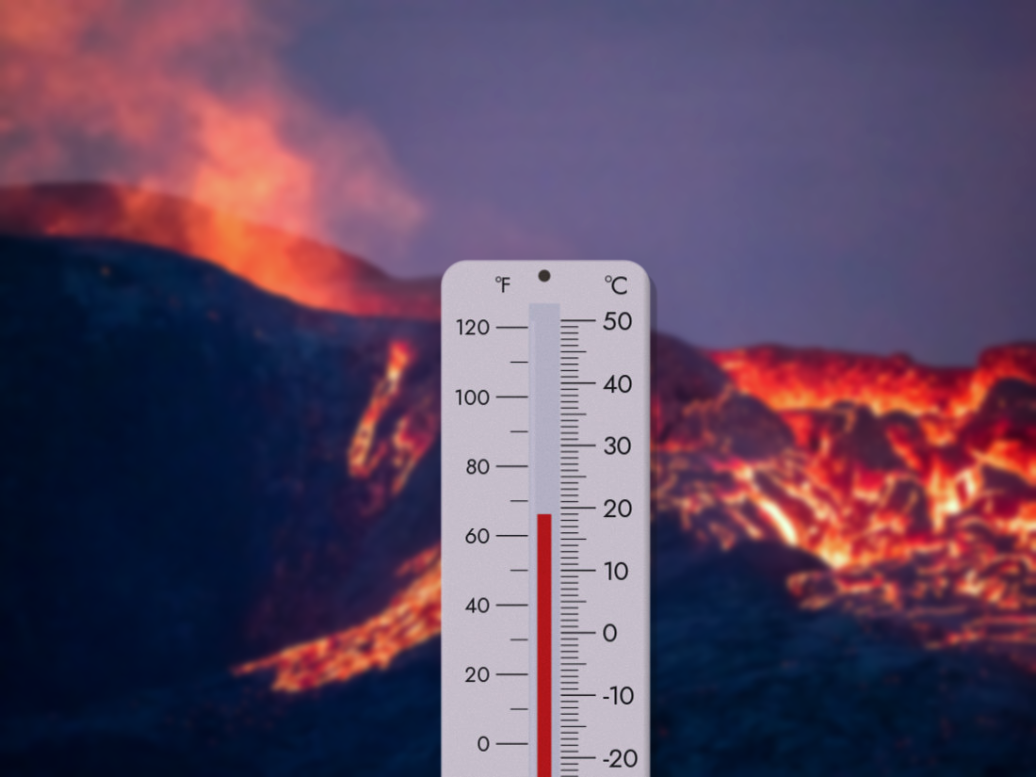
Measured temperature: 19 °C
